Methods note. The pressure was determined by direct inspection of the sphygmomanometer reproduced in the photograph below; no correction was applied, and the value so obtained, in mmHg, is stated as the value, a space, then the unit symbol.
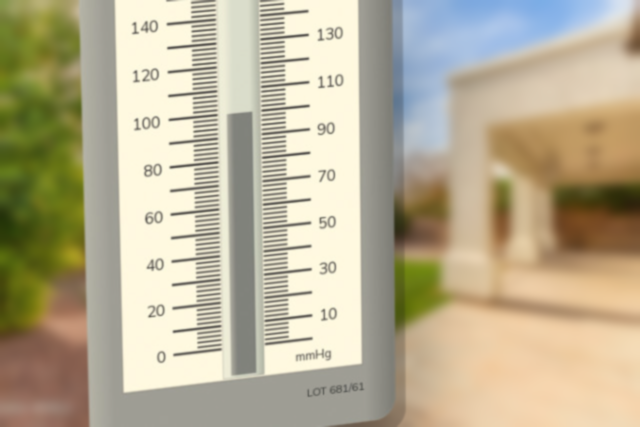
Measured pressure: 100 mmHg
